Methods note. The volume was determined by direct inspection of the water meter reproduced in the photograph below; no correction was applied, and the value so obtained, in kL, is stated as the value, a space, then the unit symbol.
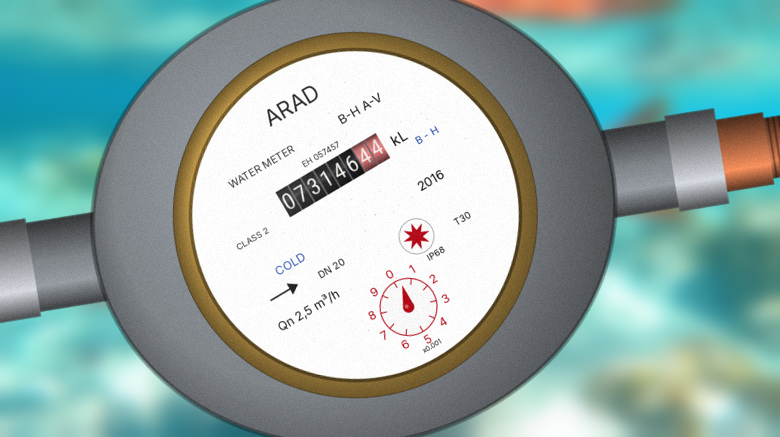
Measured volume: 73146.440 kL
